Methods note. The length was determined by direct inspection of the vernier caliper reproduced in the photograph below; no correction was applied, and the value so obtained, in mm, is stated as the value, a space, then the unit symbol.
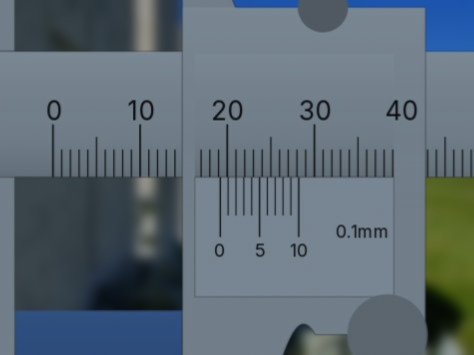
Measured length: 19.2 mm
